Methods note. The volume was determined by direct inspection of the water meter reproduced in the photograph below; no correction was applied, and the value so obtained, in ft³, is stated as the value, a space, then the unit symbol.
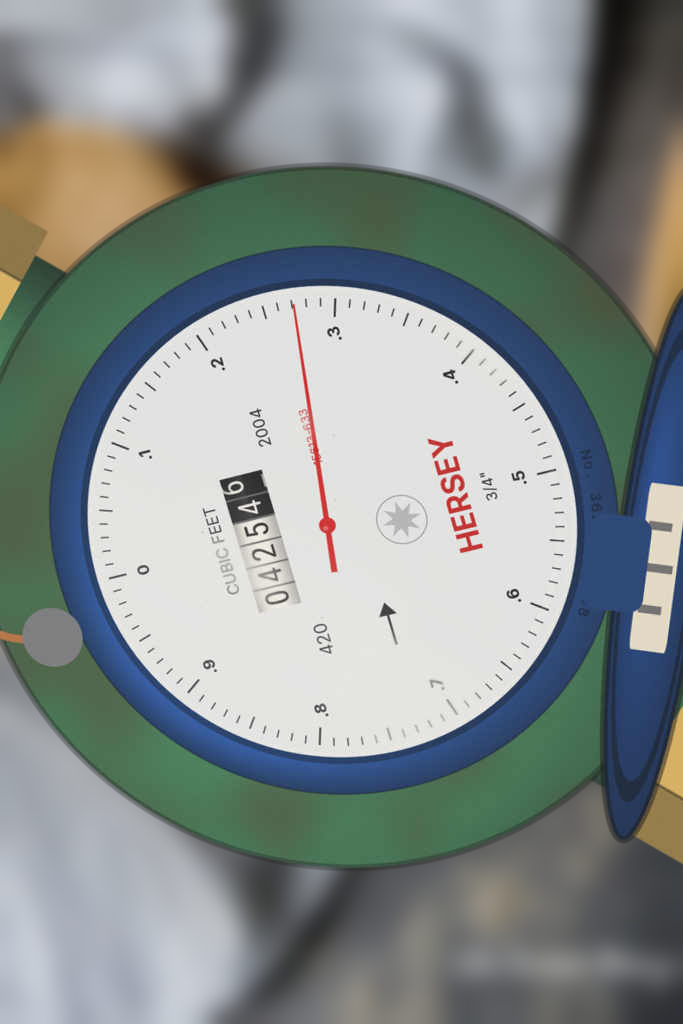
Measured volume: 42546.27 ft³
